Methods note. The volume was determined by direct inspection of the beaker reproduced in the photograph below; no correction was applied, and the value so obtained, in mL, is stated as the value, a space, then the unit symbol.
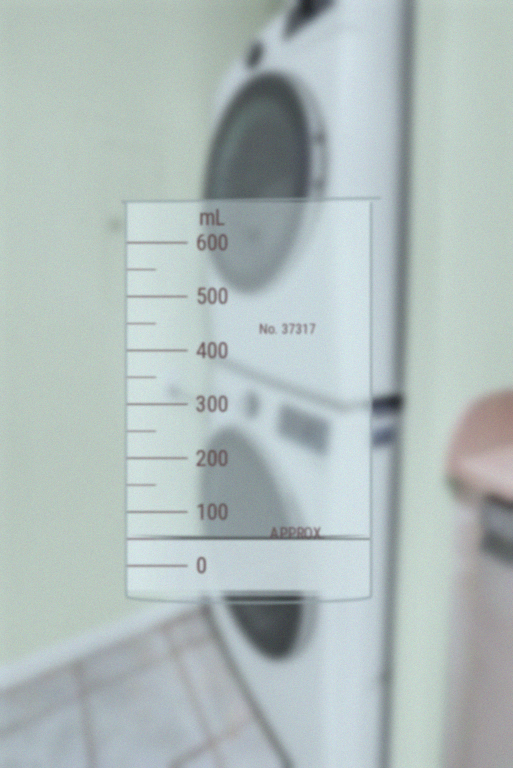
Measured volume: 50 mL
